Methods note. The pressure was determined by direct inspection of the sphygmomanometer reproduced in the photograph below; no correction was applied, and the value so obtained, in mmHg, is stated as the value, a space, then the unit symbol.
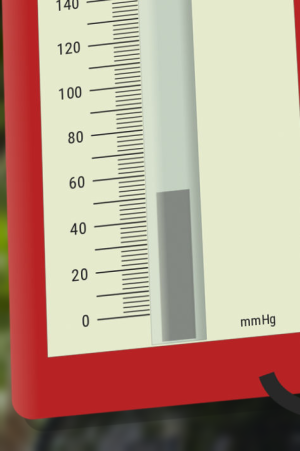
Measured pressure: 52 mmHg
